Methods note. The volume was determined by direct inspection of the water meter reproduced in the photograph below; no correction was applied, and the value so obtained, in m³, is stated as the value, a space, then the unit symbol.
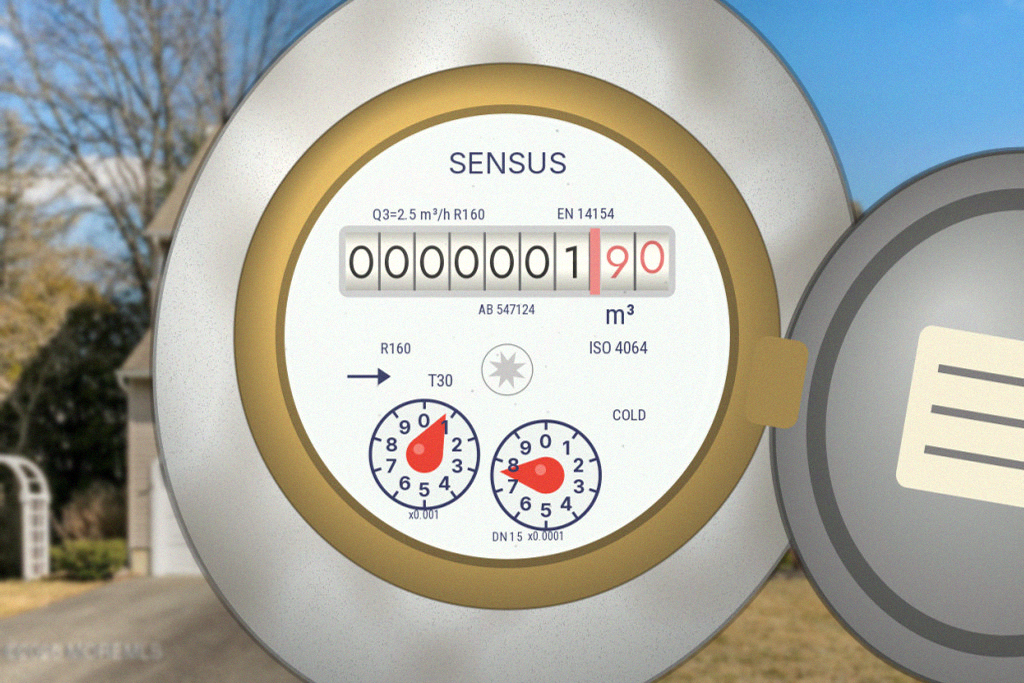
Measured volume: 1.9007 m³
